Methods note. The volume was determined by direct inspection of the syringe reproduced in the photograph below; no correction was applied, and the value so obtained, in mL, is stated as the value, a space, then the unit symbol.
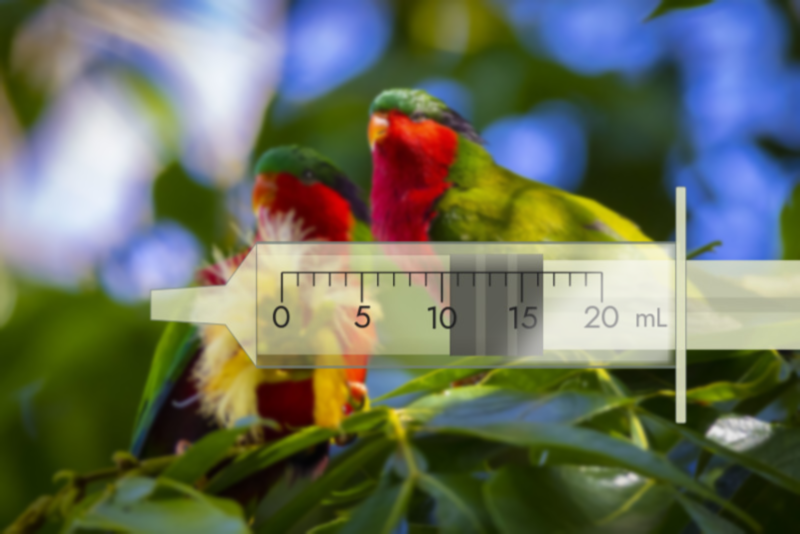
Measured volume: 10.5 mL
